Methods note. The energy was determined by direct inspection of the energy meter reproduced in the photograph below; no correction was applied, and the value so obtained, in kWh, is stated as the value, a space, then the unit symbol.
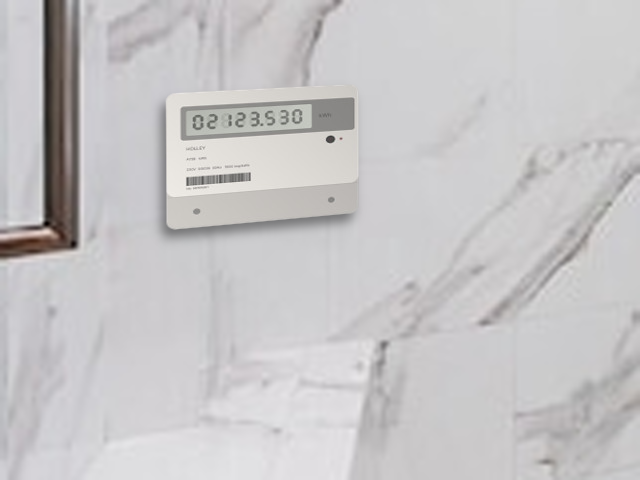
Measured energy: 2123.530 kWh
